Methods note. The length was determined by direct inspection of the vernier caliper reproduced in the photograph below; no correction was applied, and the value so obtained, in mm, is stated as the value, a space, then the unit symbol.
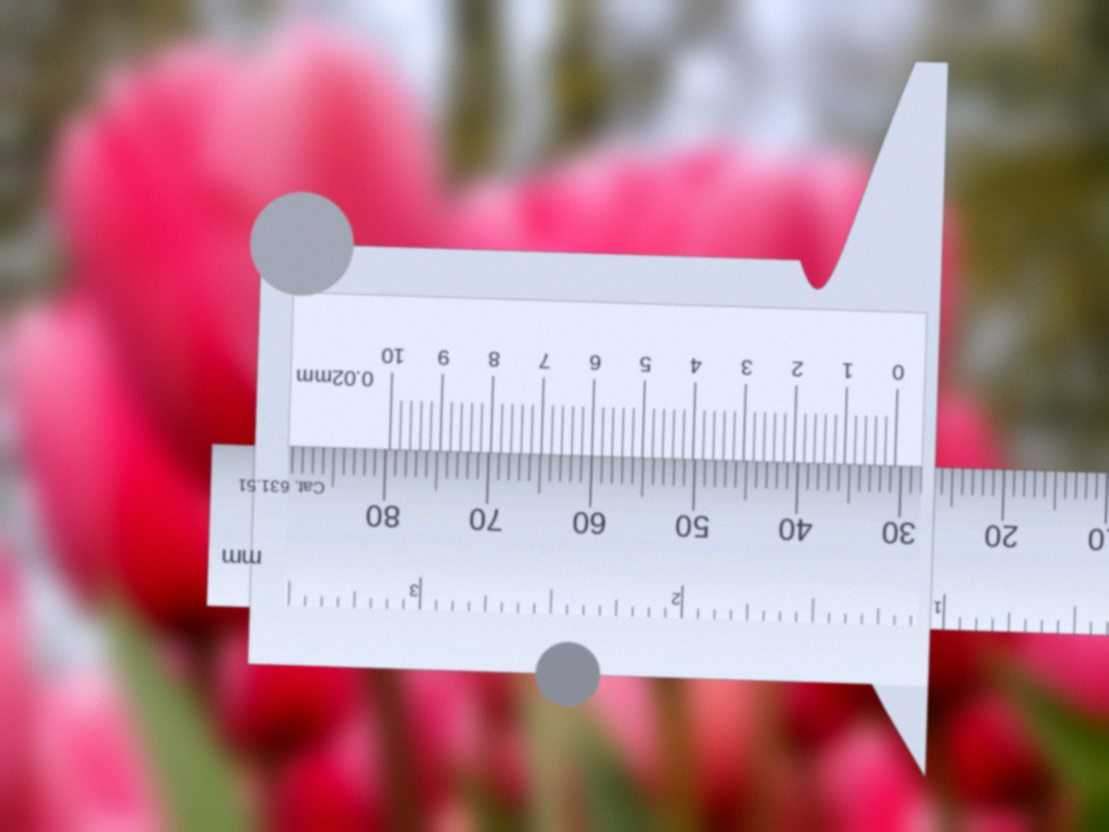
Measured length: 30.6 mm
